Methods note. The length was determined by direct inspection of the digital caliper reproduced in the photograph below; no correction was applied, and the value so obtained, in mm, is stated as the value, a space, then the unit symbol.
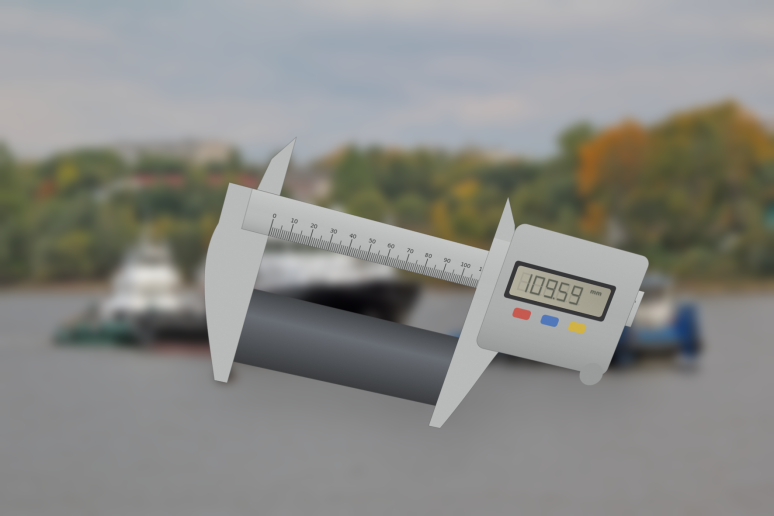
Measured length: 109.59 mm
